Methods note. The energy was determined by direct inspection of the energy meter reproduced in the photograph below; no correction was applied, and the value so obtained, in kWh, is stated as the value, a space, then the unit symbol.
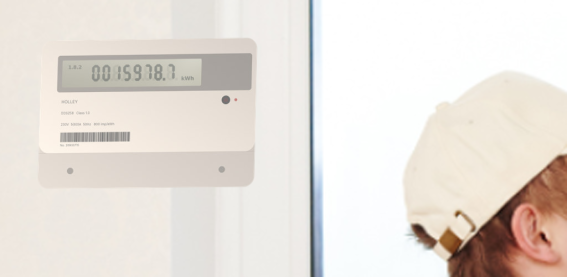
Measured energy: 15978.7 kWh
